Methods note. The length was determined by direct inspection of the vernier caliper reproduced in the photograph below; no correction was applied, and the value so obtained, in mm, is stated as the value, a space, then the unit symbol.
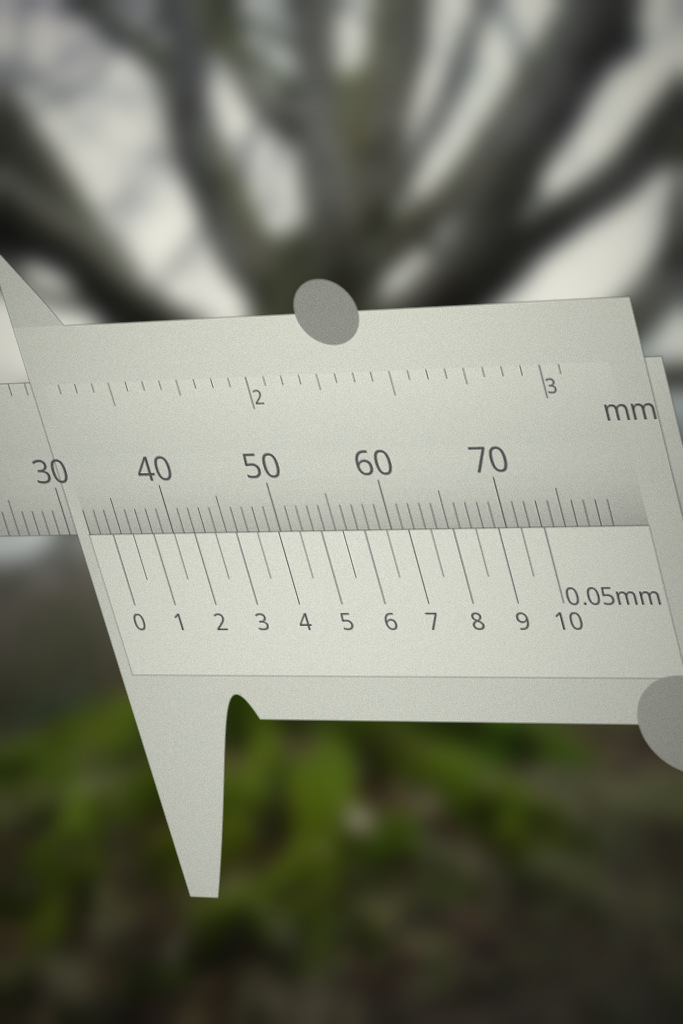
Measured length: 34.2 mm
